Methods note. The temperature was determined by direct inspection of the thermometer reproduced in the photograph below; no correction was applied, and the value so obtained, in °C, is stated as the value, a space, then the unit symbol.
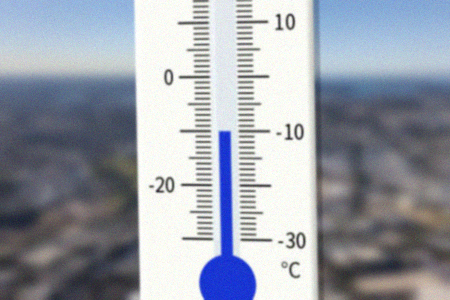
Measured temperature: -10 °C
